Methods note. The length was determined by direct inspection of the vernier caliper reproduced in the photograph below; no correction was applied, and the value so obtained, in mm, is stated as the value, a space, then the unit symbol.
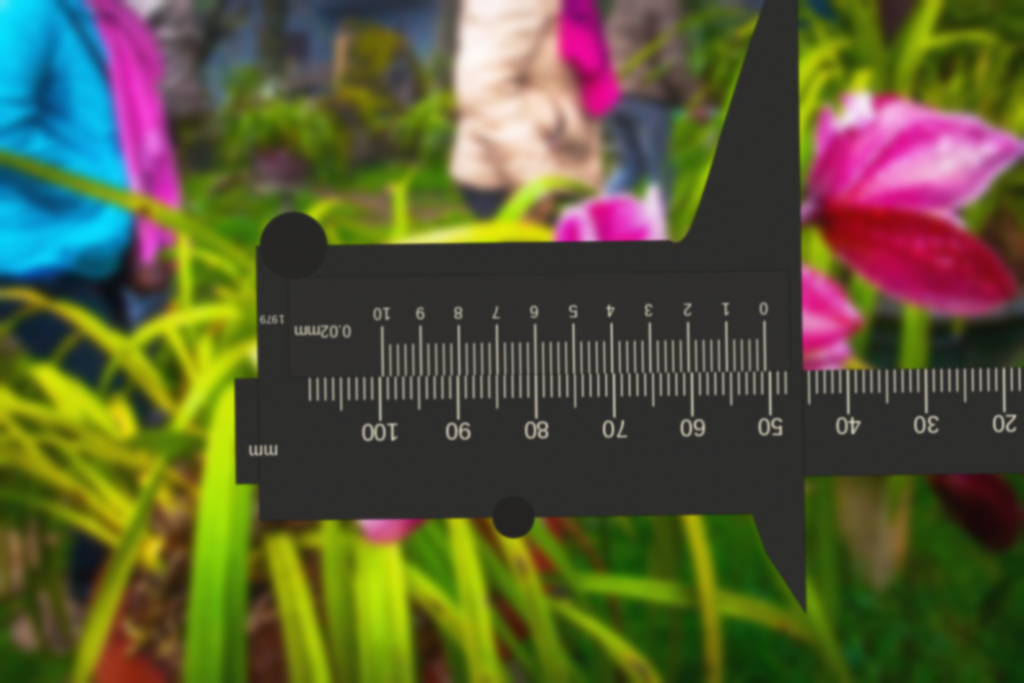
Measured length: 50.6 mm
